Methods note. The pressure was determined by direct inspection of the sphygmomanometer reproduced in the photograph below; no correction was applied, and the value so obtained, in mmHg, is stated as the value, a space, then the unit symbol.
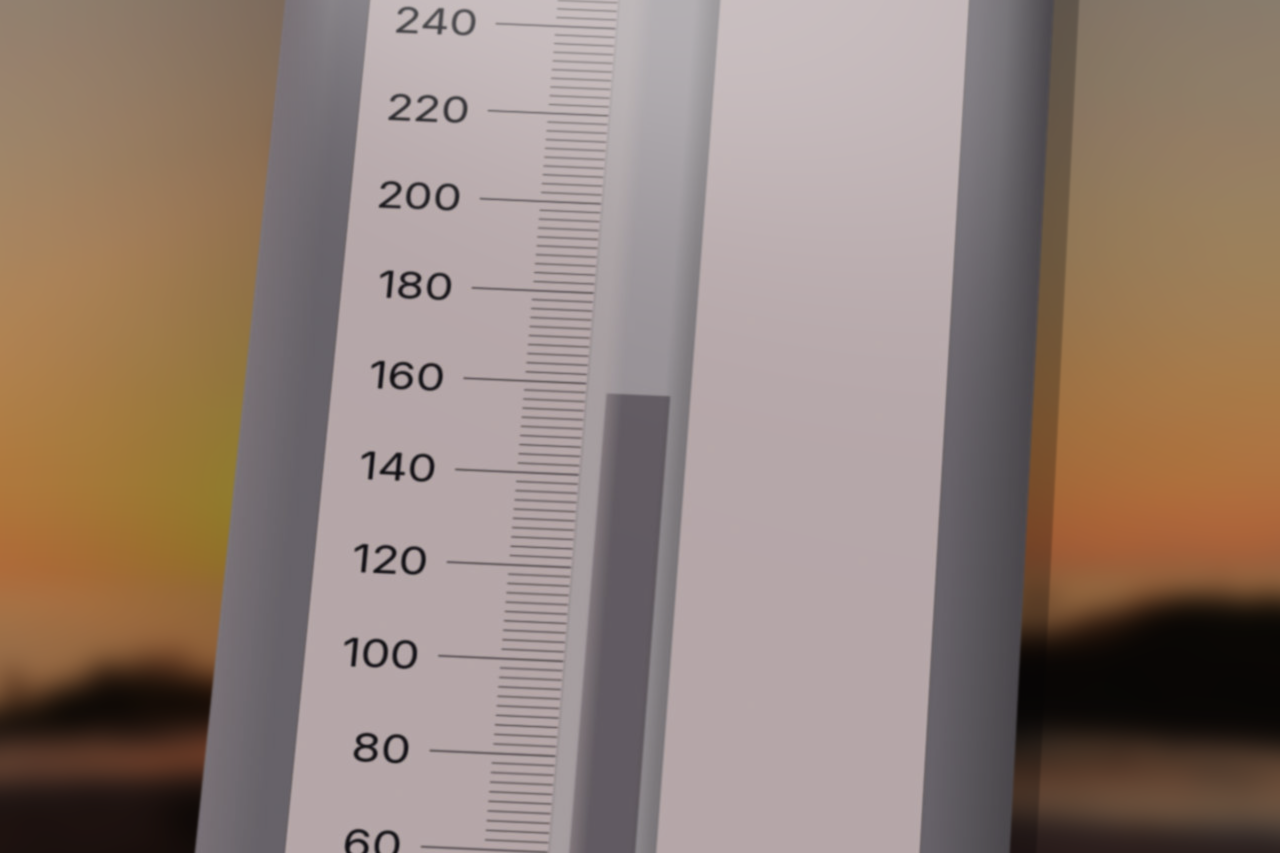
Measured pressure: 158 mmHg
